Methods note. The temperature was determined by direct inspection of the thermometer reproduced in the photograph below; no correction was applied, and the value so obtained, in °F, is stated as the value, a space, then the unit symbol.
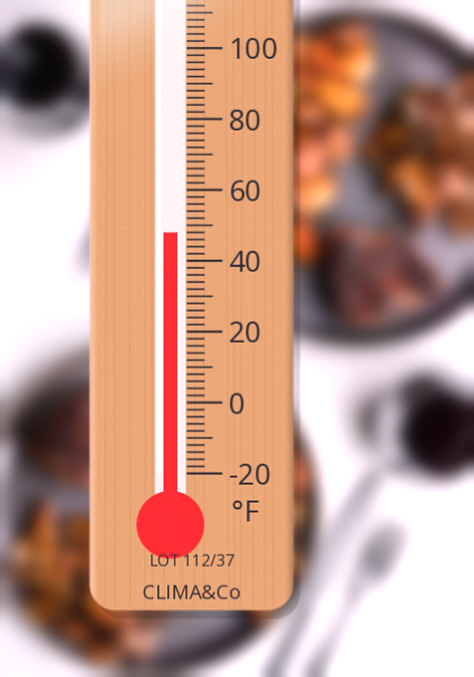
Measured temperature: 48 °F
